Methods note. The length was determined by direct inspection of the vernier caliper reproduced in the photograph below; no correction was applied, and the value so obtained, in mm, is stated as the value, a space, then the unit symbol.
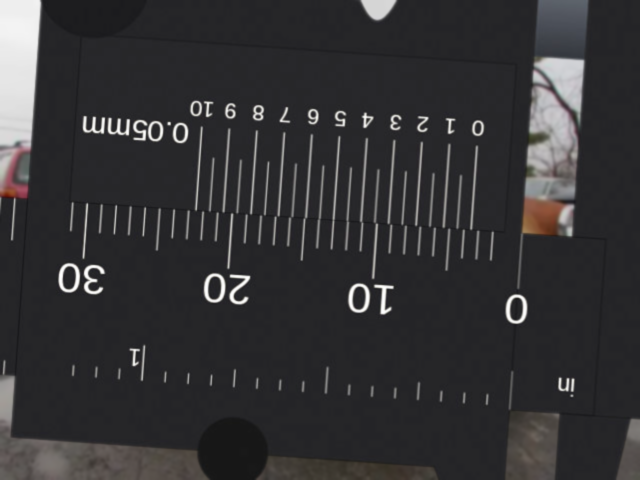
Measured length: 3.5 mm
